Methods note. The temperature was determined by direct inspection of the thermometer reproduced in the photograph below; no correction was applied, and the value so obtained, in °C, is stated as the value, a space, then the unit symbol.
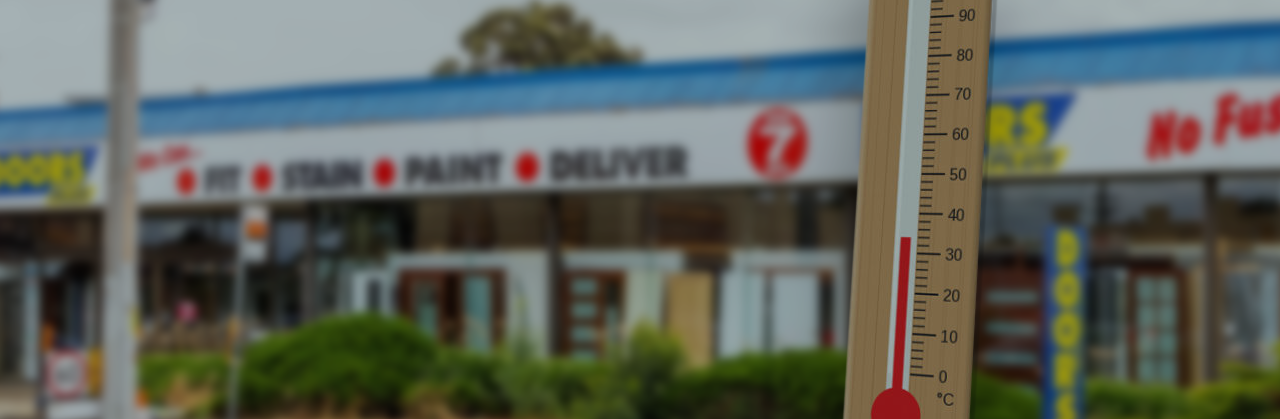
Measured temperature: 34 °C
